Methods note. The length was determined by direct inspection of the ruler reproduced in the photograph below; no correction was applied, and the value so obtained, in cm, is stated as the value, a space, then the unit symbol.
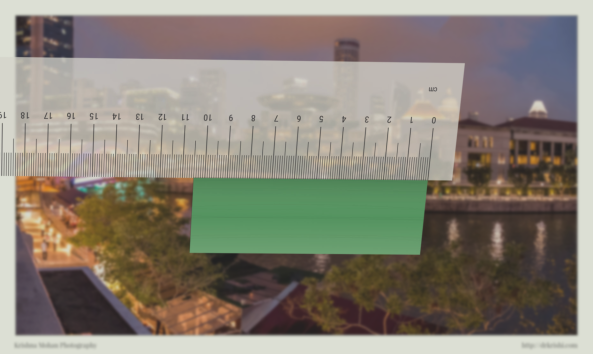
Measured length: 10.5 cm
